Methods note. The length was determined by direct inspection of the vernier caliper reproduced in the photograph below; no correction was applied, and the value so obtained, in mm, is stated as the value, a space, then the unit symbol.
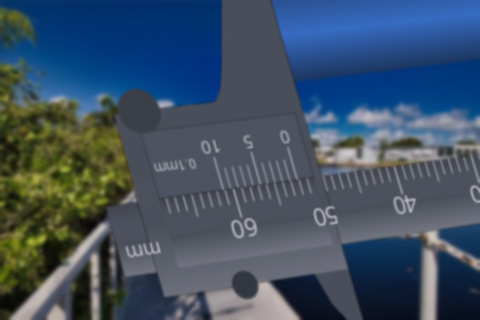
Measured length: 52.2 mm
